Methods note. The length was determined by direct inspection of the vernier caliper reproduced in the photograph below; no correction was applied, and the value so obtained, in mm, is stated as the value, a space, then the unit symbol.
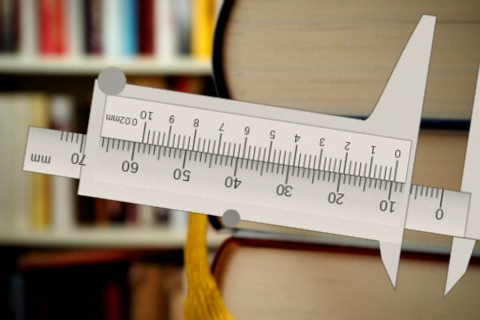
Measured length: 9.5 mm
